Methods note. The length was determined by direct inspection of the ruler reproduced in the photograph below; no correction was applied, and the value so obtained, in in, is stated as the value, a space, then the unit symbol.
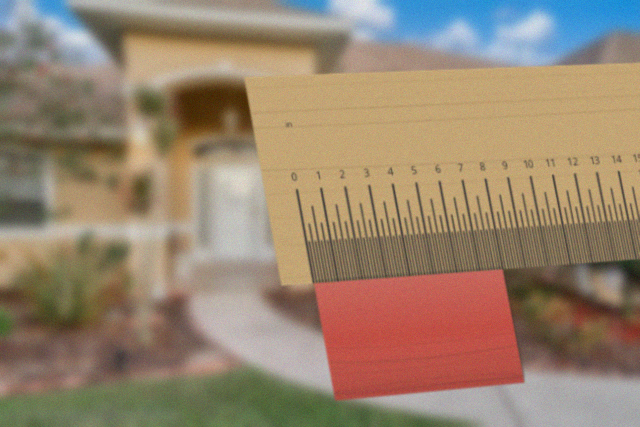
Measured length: 8 in
